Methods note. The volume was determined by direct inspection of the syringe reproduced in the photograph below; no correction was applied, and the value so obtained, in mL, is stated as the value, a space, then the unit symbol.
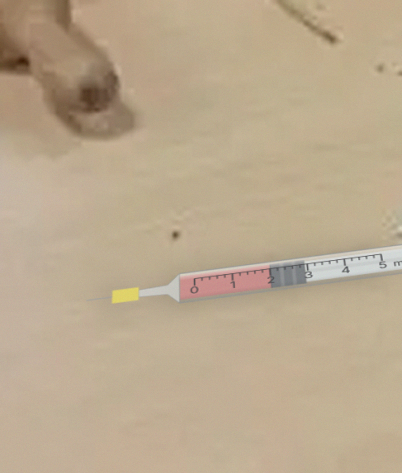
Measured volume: 2 mL
